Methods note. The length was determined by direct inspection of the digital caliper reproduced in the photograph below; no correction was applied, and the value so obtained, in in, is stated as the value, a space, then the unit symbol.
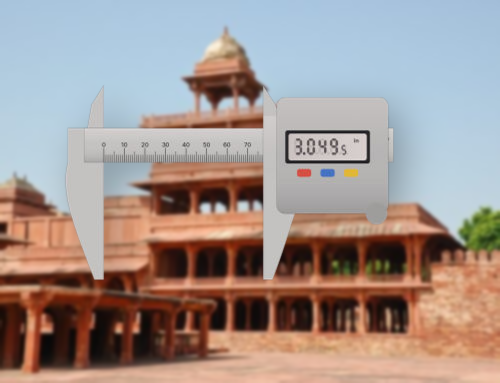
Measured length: 3.0495 in
